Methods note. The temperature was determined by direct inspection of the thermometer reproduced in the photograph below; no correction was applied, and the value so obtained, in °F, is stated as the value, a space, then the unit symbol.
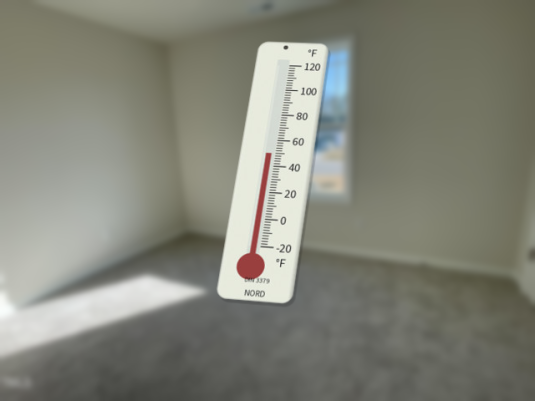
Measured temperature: 50 °F
